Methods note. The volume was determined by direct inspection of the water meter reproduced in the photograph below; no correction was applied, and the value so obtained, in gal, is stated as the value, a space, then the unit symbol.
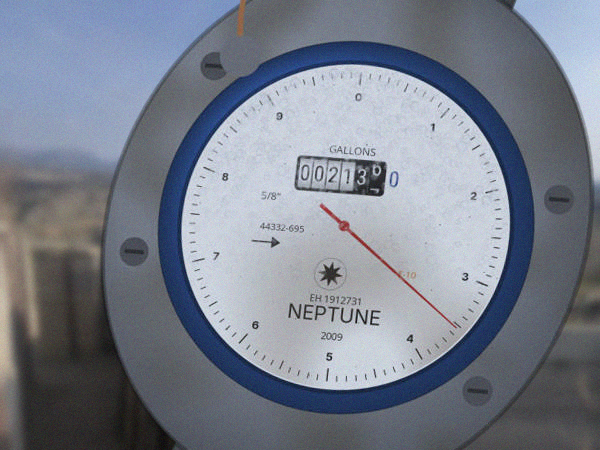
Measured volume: 21363.5 gal
